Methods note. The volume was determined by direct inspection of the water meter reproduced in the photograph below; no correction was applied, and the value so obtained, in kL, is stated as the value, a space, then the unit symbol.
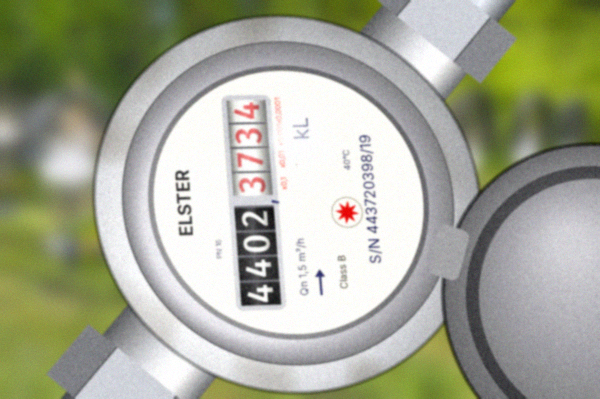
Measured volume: 4402.3734 kL
